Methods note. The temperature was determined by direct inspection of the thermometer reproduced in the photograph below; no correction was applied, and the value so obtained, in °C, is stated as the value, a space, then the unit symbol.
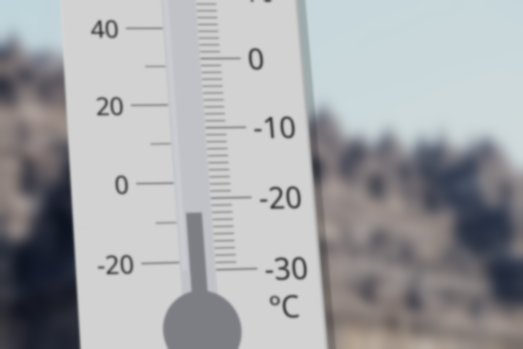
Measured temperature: -22 °C
